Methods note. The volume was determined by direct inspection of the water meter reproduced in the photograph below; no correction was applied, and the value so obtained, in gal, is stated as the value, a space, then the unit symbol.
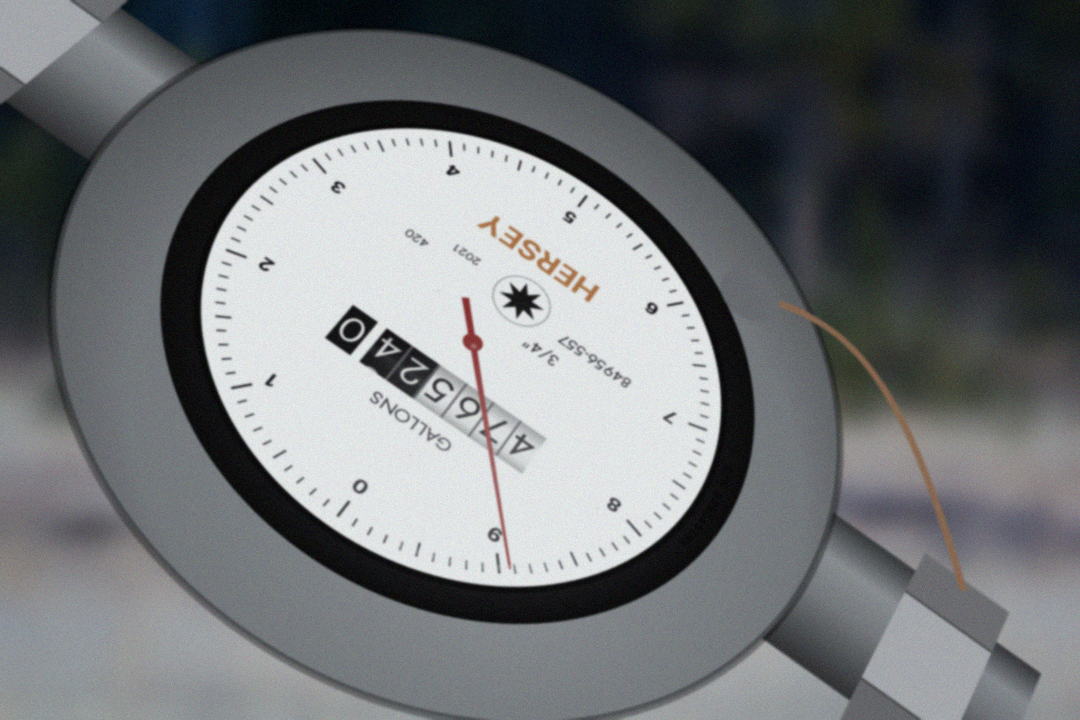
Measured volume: 4765238.9 gal
